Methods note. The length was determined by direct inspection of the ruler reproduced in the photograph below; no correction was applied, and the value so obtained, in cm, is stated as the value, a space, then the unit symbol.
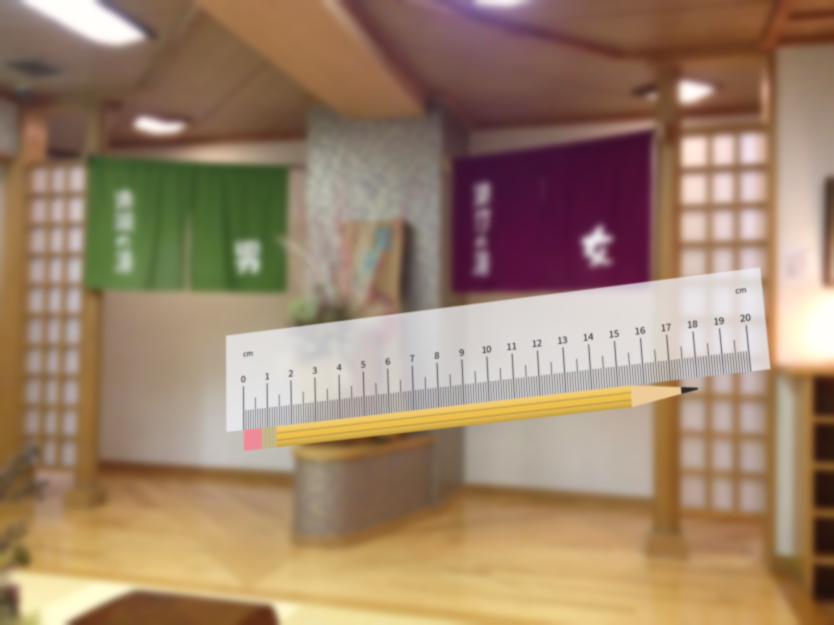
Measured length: 18 cm
